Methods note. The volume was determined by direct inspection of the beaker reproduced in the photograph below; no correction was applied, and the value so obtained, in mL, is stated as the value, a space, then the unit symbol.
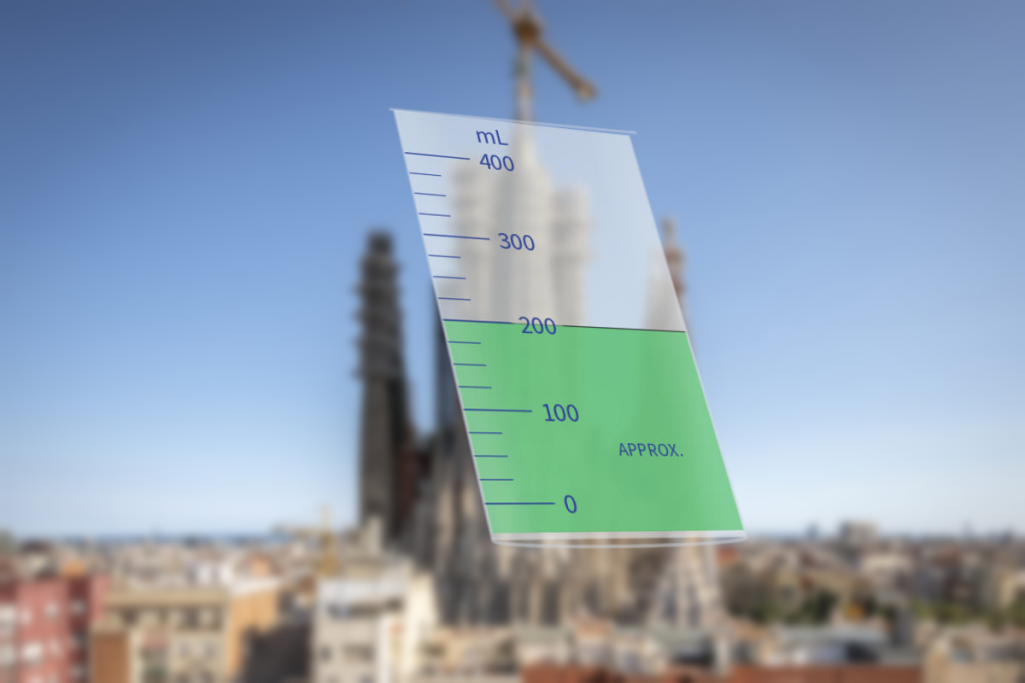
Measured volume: 200 mL
